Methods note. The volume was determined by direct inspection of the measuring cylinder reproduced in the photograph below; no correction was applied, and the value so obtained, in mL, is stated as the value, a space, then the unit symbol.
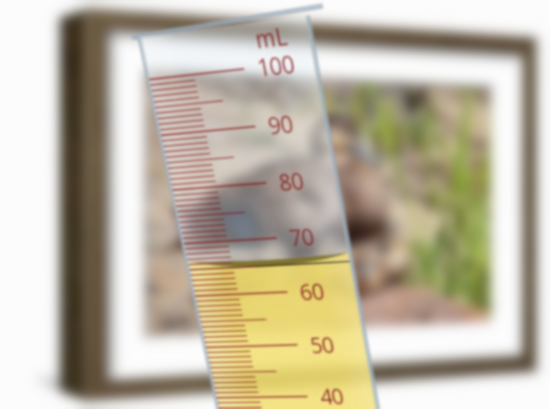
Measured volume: 65 mL
